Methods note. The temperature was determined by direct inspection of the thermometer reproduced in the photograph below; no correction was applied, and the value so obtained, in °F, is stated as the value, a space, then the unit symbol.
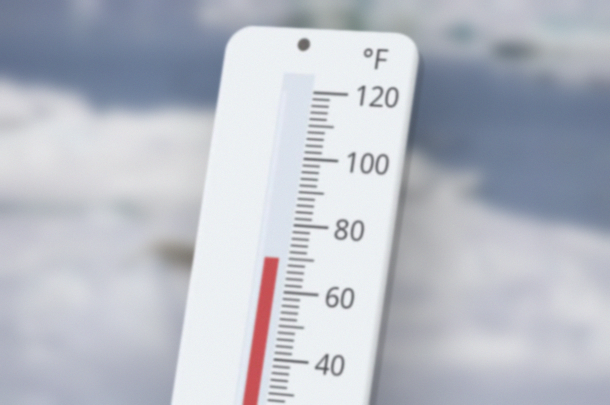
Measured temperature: 70 °F
